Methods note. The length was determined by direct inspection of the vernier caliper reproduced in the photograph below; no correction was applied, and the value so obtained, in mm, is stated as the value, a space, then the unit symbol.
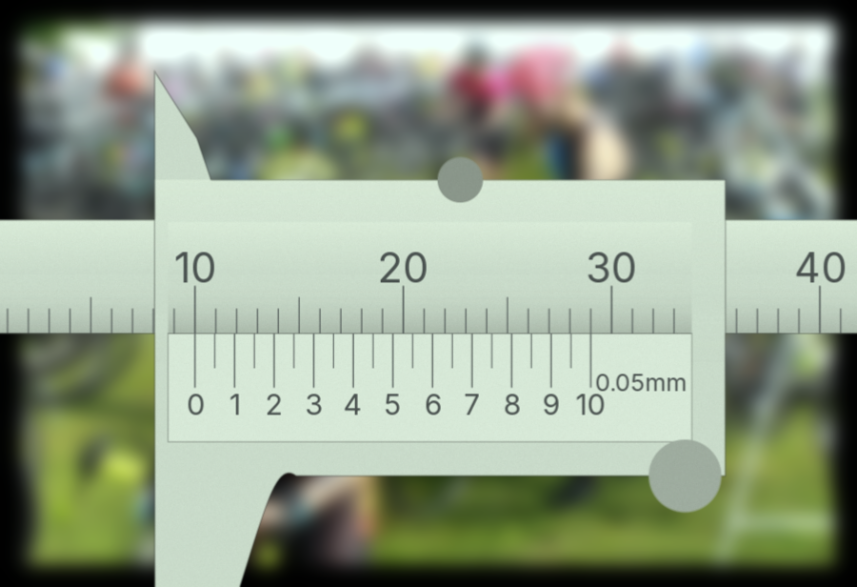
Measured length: 10.0 mm
